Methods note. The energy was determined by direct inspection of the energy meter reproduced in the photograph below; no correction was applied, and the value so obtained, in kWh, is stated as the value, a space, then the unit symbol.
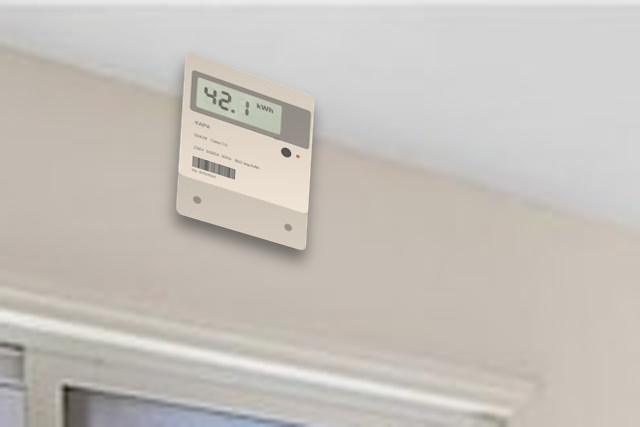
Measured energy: 42.1 kWh
